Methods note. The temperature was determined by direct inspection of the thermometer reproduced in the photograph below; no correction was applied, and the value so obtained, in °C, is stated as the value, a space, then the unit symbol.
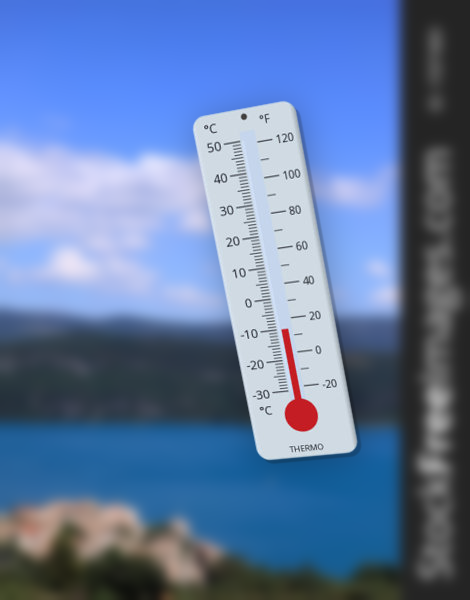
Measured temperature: -10 °C
